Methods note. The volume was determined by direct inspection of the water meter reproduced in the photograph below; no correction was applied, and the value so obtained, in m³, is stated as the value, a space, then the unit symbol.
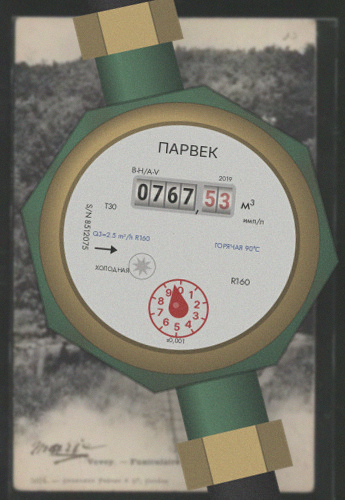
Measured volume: 767.529 m³
